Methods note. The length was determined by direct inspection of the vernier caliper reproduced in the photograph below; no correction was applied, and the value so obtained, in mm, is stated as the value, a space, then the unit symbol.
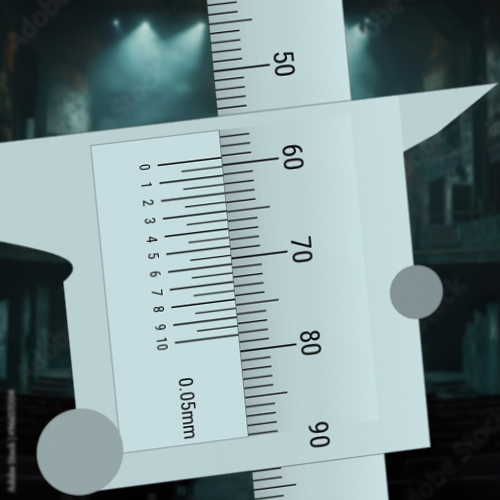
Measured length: 59.2 mm
